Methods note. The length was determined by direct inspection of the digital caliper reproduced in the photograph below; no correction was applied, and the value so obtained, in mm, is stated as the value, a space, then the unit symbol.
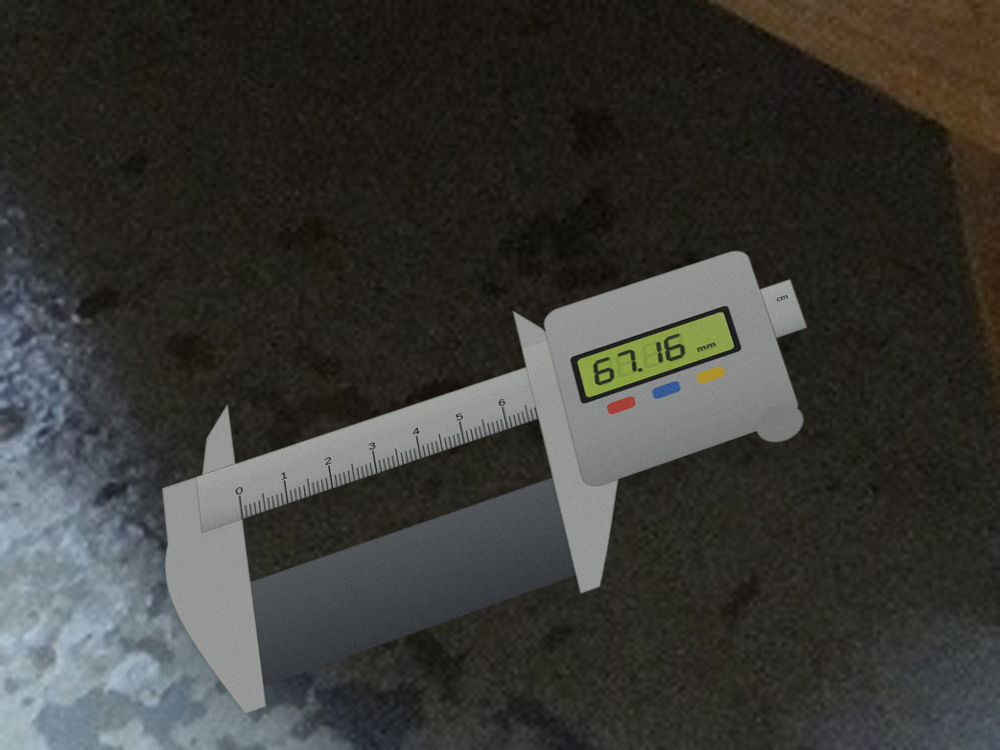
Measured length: 67.16 mm
